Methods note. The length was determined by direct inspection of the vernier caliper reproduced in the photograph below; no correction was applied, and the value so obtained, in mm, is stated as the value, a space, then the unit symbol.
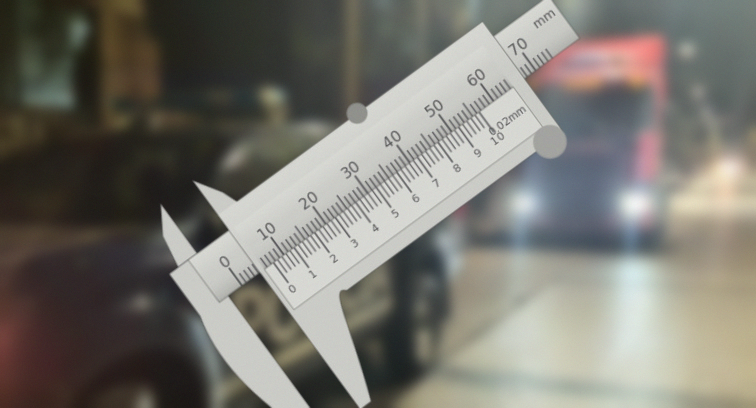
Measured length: 7.5 mm
